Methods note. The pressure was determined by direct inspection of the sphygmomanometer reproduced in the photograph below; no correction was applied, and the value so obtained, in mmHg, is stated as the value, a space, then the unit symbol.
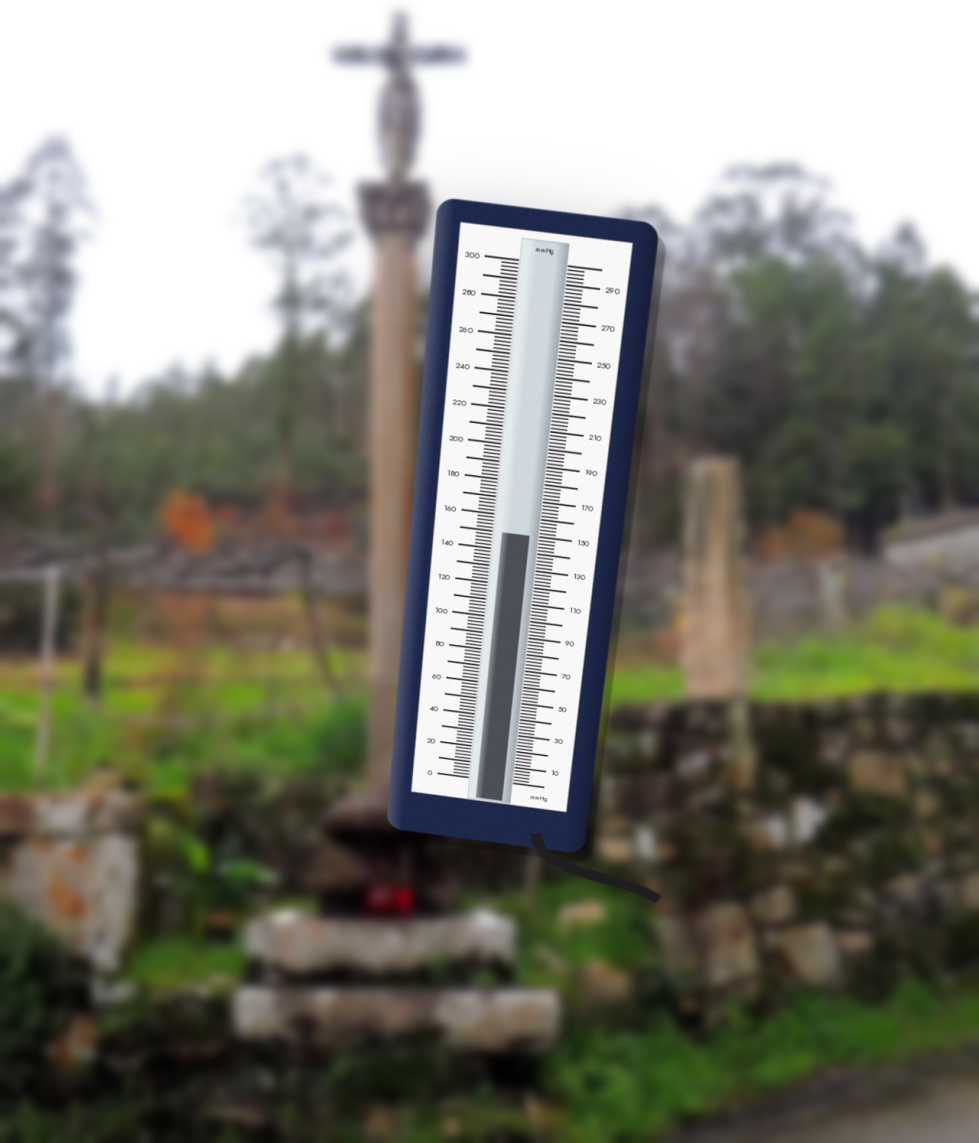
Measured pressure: 150 mmHg
